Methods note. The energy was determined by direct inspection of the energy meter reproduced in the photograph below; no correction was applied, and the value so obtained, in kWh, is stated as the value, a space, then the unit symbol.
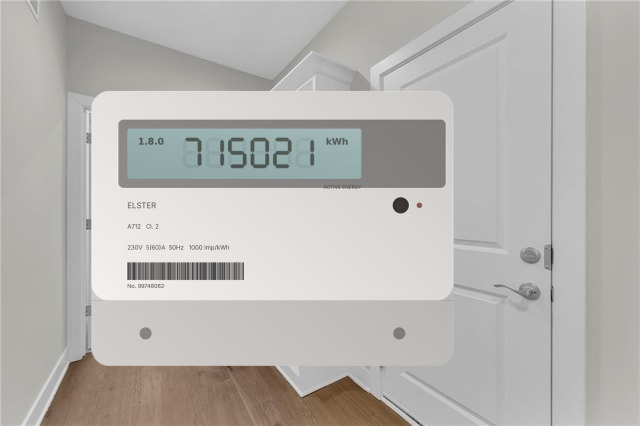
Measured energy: 715021 kWh
